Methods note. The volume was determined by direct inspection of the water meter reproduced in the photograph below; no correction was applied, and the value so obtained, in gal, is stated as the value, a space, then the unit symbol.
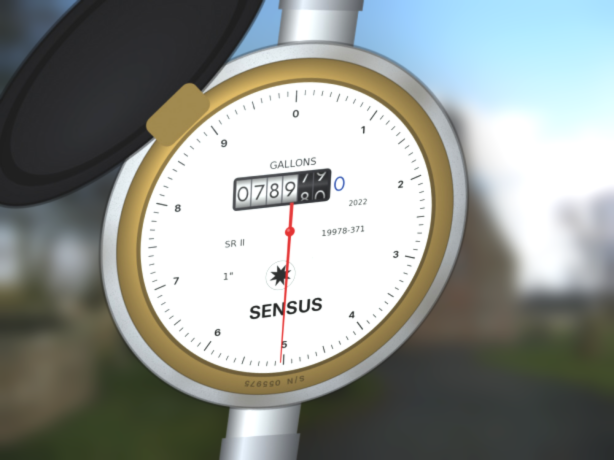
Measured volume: 789795.0 gal
